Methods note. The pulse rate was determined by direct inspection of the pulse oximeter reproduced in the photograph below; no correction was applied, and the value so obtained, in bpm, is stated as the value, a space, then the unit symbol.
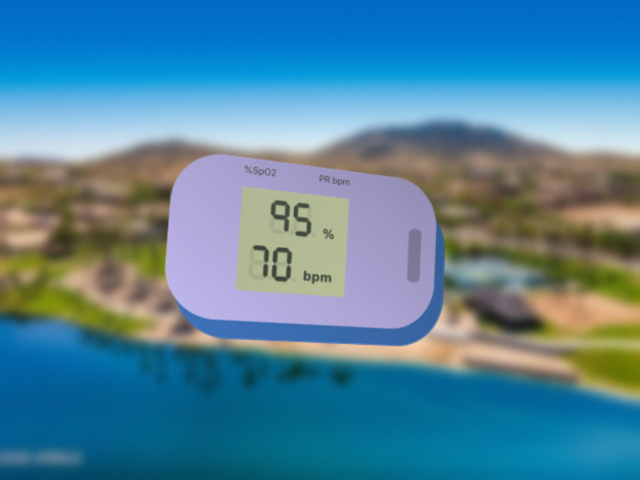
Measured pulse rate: 70 bpm
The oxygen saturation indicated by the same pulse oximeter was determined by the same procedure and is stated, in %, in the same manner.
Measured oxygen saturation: 95 %
